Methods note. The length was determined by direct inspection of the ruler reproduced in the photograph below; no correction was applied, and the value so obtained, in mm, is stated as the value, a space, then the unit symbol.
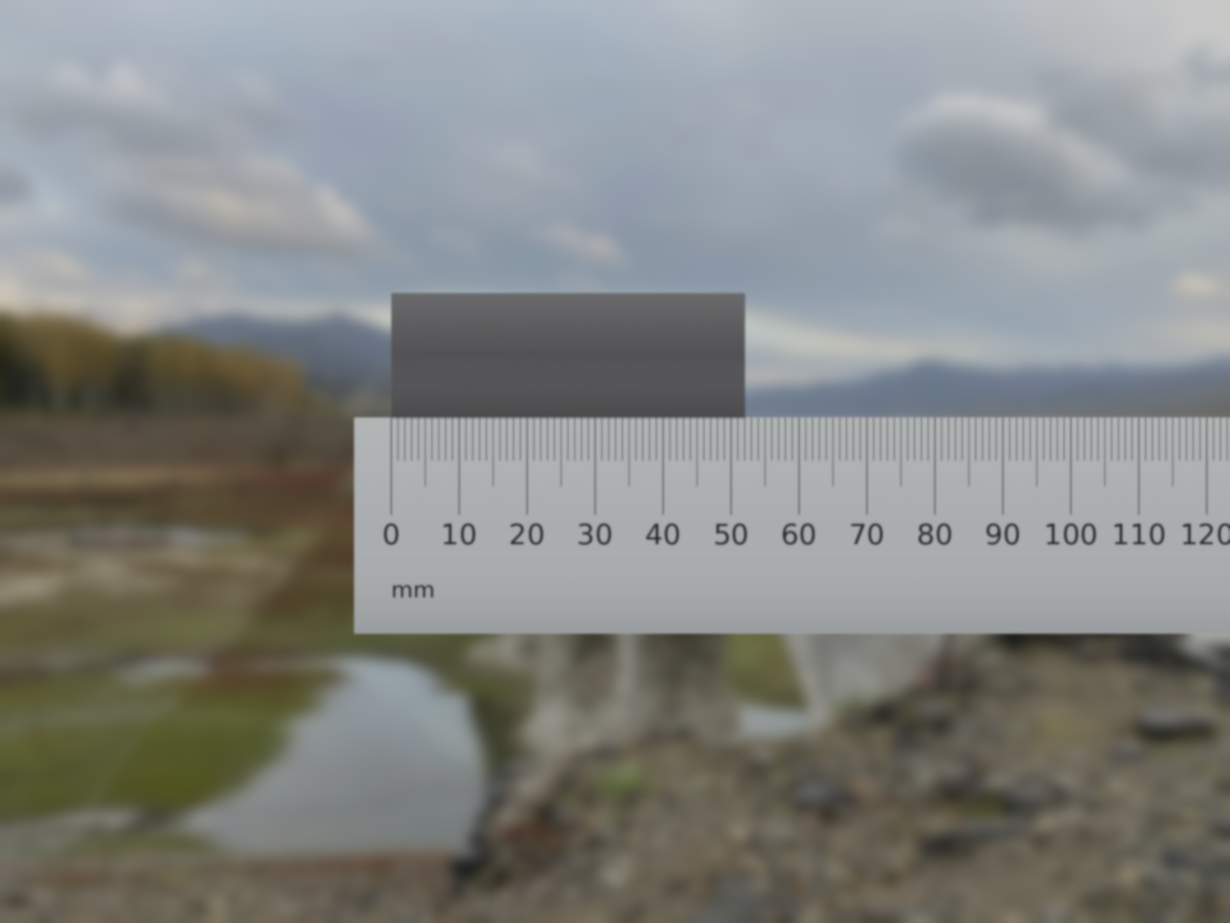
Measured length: 52 mm
